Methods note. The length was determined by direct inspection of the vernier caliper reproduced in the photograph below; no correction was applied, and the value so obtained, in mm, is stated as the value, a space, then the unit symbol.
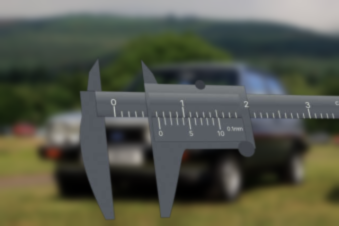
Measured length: 6.2 mm
